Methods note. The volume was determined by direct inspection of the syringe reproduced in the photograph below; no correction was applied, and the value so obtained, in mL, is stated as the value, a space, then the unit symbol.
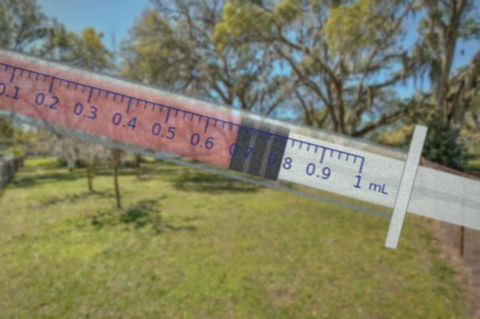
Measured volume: 0.68 mL
